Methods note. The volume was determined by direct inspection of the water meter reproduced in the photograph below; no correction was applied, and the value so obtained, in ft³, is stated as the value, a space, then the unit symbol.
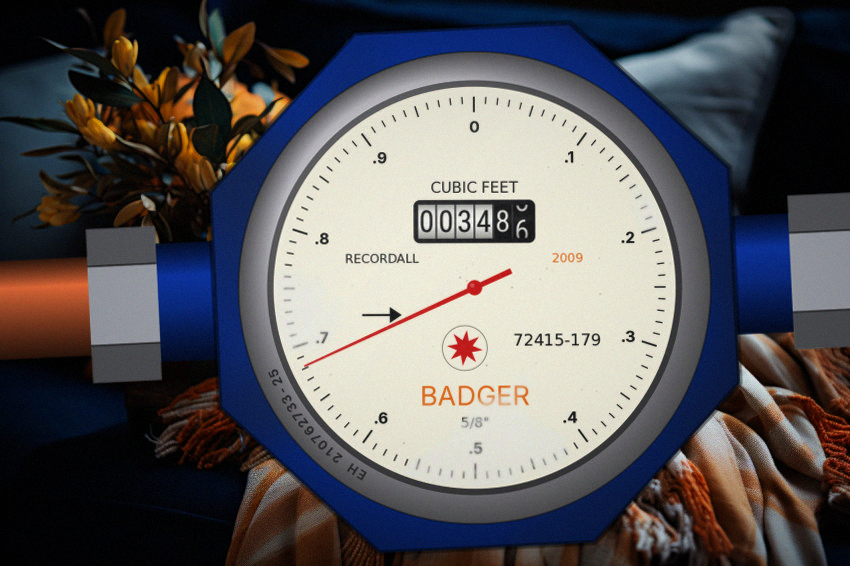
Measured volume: 3485.68 ft³
